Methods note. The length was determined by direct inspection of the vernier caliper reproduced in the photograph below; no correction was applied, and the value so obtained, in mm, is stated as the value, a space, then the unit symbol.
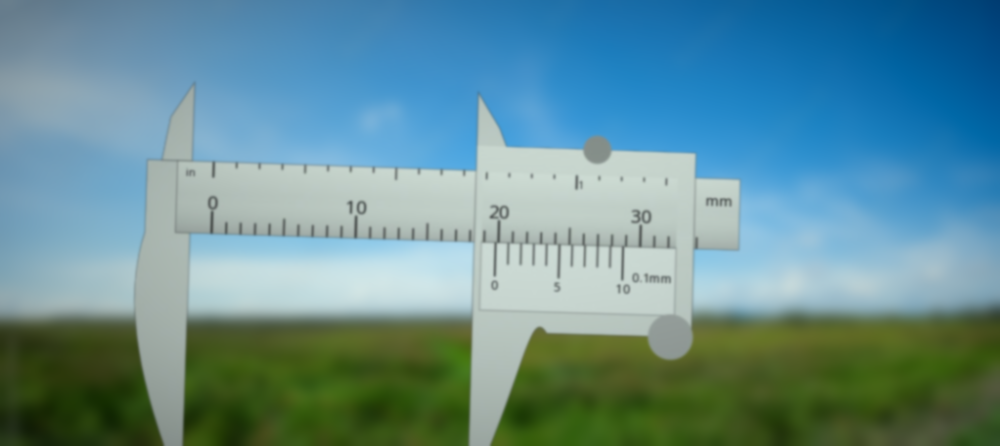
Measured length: 19.8 mm
